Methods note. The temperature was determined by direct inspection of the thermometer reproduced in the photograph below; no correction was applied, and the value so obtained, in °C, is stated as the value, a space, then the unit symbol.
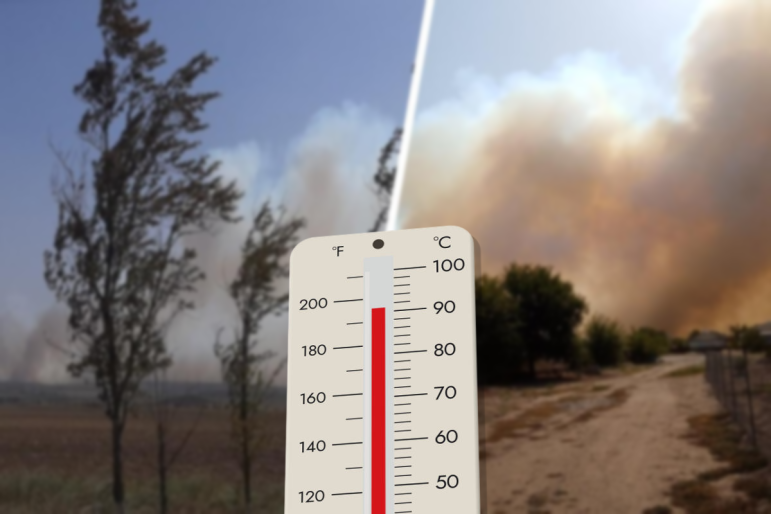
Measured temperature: 91 °C
